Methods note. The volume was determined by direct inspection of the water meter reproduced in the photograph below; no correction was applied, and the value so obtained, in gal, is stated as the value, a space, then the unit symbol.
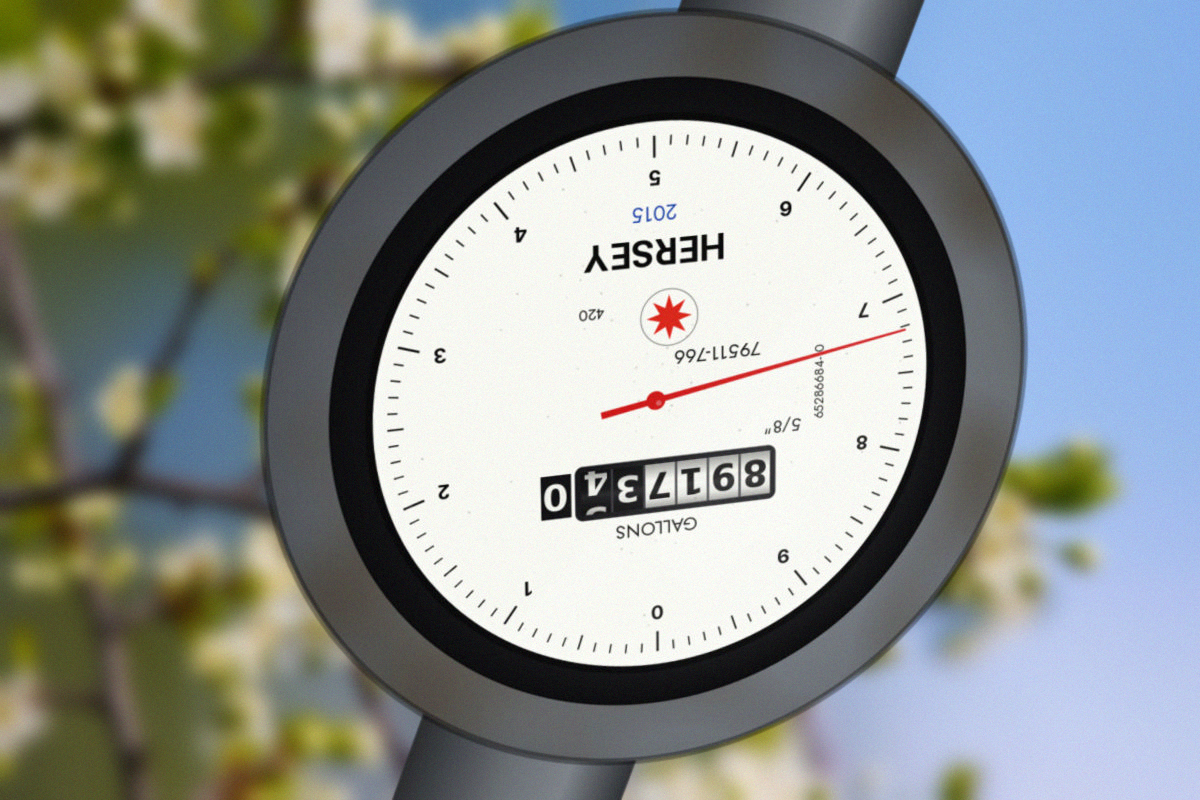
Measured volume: 8917337.2 gal
